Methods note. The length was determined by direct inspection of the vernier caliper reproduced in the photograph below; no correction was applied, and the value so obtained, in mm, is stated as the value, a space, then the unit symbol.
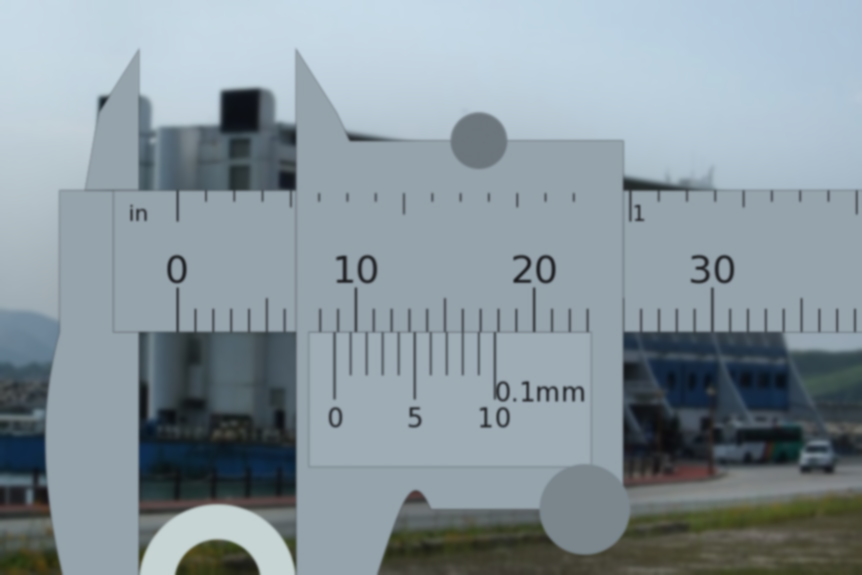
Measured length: 8.8 mm
